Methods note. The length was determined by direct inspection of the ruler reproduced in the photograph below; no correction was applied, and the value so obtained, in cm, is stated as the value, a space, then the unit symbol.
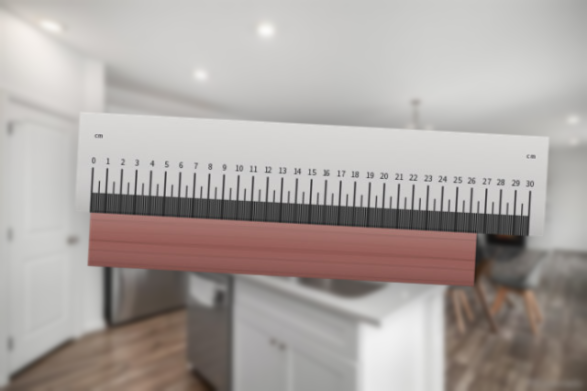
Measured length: 26.5 cm
